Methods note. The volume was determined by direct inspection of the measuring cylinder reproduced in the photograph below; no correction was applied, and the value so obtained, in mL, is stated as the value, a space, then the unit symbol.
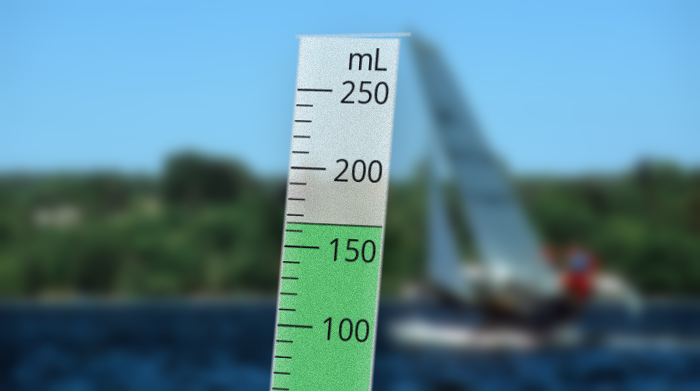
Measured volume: 165 mL
